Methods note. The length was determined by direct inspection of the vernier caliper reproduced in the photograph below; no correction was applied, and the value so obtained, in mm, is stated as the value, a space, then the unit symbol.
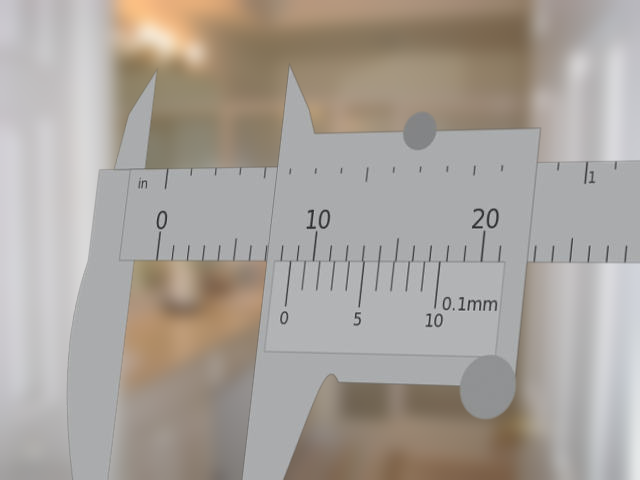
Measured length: 8.6 mm
